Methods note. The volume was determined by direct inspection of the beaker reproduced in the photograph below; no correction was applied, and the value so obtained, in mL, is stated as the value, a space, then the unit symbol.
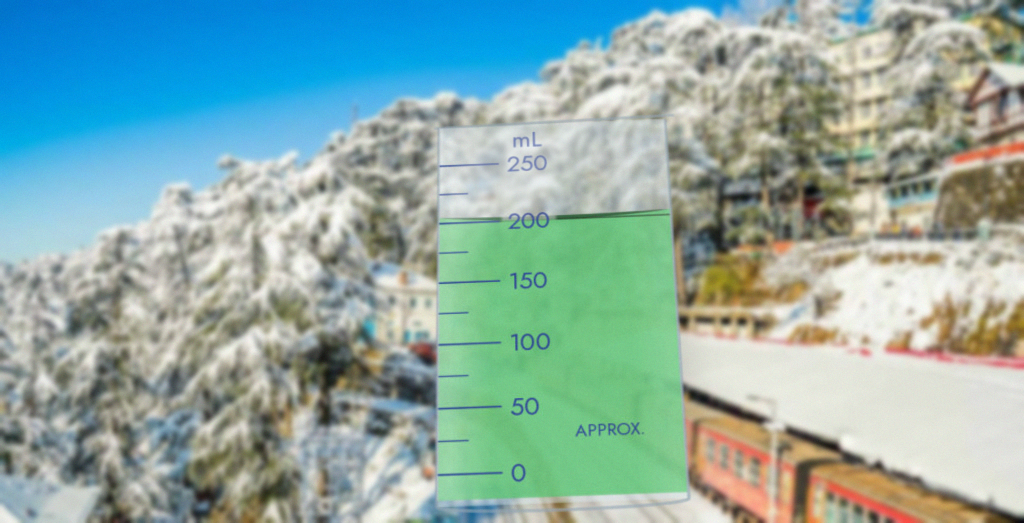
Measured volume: 200 mL
